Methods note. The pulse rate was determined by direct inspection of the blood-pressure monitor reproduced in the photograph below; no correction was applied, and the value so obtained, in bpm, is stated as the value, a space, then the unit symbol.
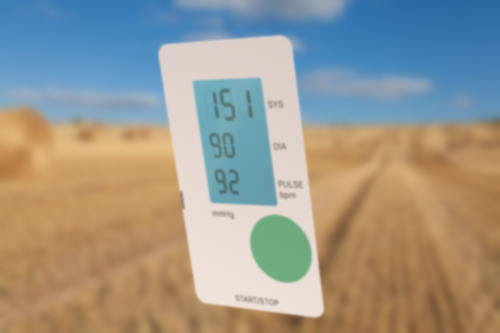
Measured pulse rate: 92 bpm
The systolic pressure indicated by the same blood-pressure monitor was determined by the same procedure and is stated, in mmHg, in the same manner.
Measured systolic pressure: 151 mmHg
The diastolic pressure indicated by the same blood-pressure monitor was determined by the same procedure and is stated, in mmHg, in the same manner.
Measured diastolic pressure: 90 mmHg
